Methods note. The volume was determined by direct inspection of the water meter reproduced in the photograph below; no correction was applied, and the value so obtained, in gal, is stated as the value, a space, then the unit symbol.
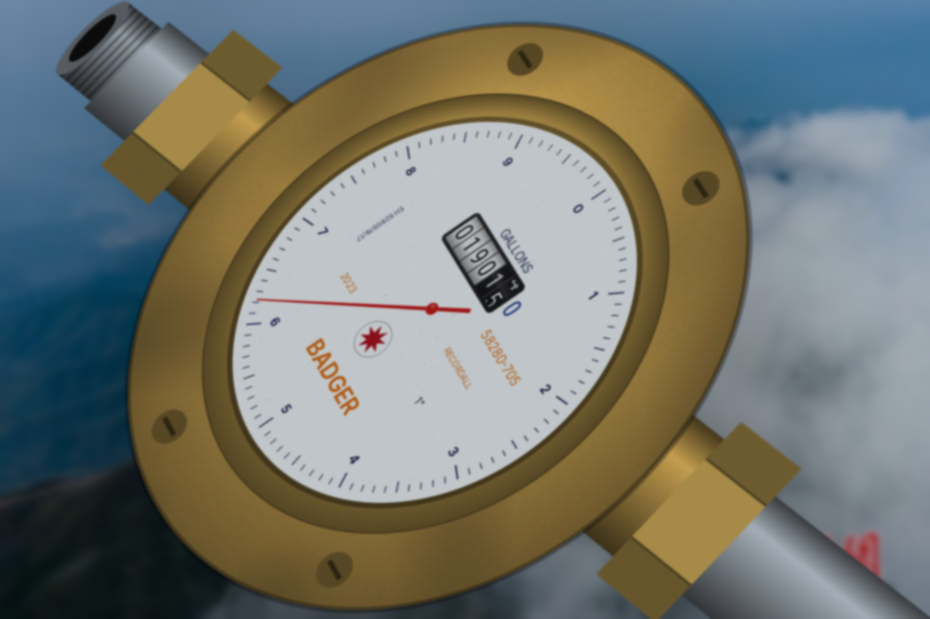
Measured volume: 190146.2 gal
